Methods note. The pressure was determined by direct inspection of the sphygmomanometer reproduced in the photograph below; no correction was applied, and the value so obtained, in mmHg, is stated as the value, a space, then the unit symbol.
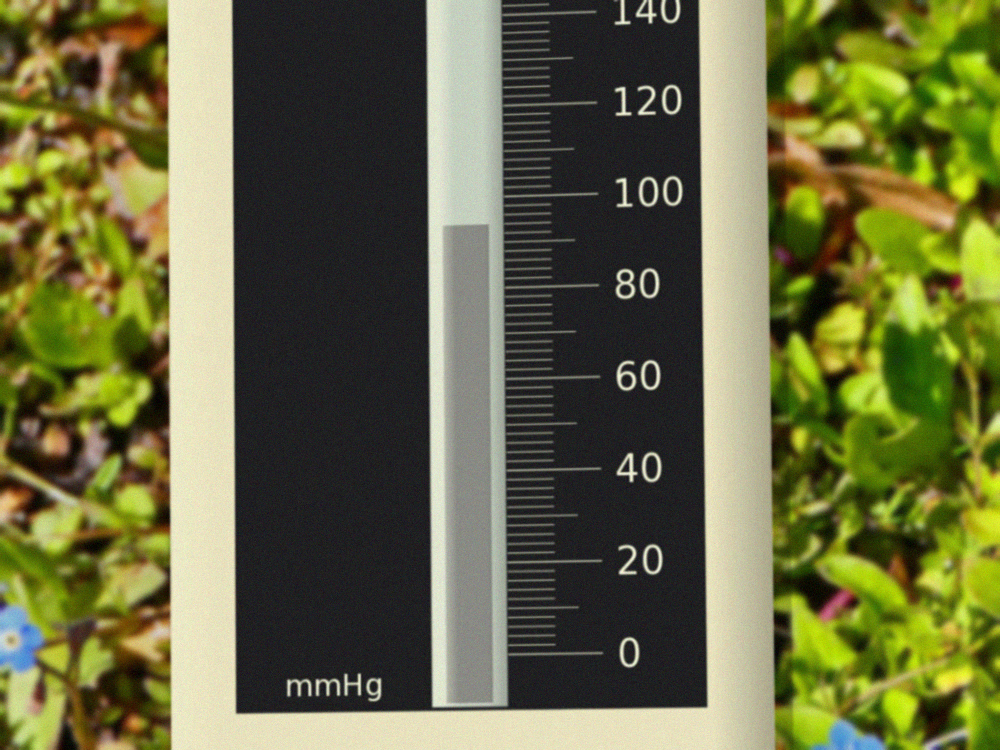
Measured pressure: 94 mmHg
